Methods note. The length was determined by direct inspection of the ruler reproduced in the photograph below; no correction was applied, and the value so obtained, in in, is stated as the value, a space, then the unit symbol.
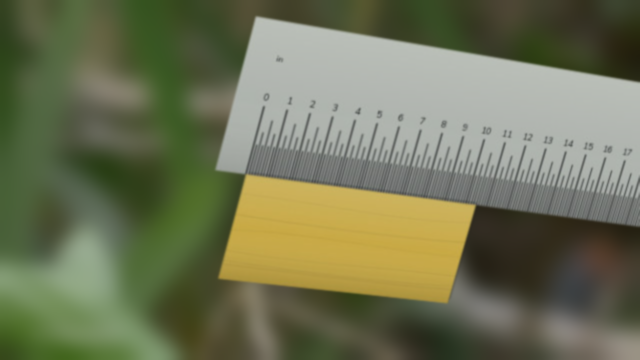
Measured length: 10.5 in
